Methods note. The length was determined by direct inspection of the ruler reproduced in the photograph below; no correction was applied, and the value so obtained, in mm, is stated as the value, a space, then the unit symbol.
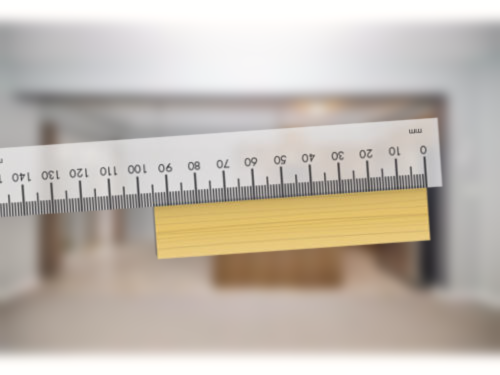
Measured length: 95 mm
